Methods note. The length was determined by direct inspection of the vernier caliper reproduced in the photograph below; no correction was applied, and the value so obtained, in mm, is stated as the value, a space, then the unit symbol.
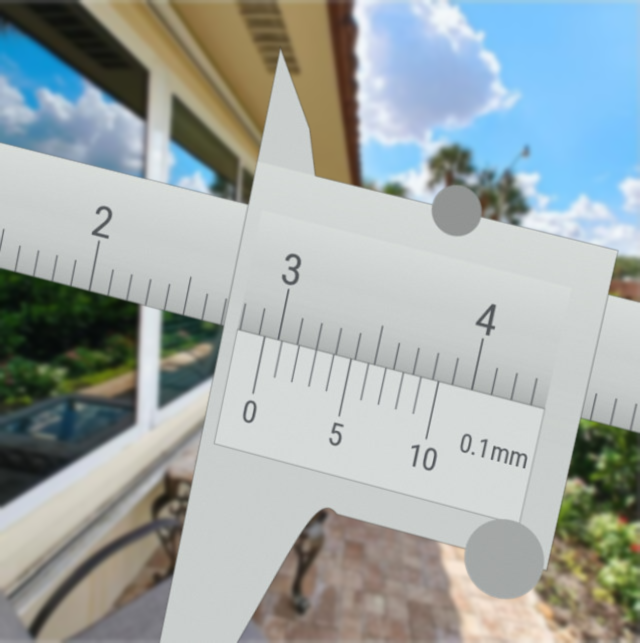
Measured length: 29.3 mm
